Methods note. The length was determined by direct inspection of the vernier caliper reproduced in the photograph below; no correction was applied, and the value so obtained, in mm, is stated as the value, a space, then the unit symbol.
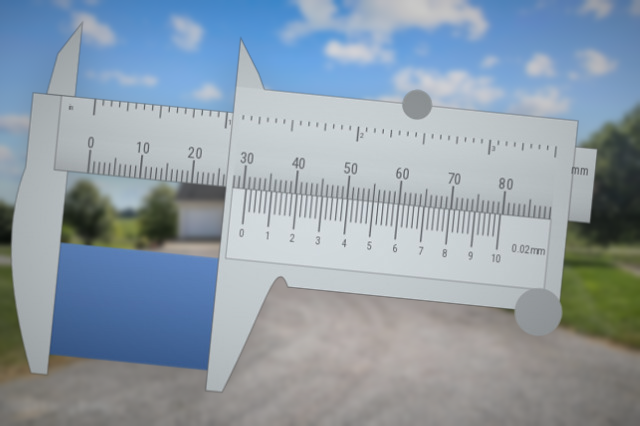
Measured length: 30.5 mm
